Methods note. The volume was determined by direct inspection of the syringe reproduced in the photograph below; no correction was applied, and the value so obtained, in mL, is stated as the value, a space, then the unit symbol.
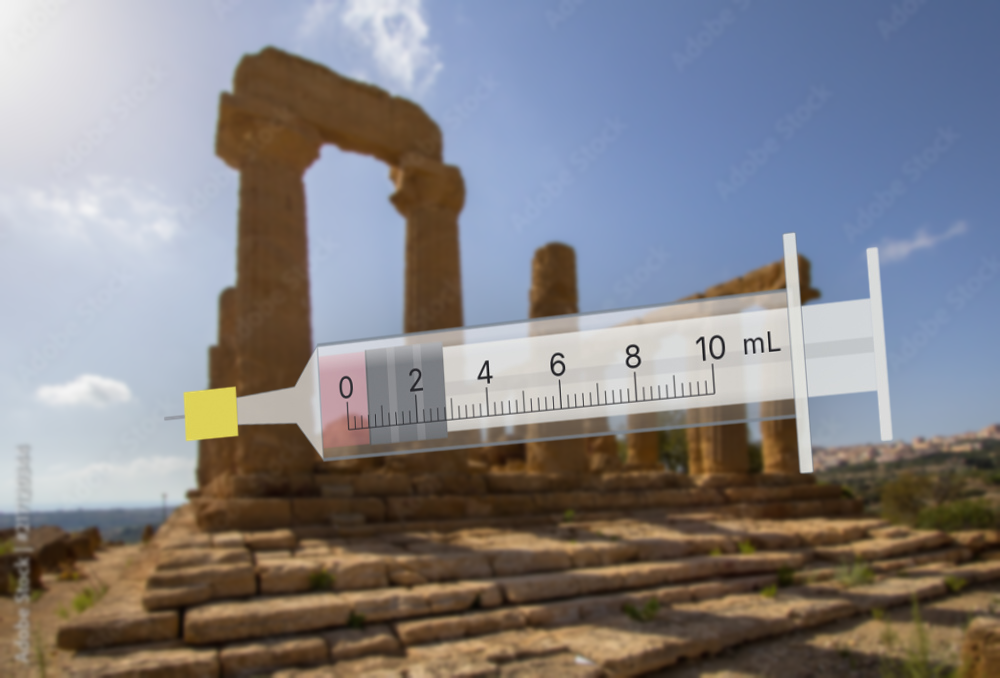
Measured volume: 0.6 mL
